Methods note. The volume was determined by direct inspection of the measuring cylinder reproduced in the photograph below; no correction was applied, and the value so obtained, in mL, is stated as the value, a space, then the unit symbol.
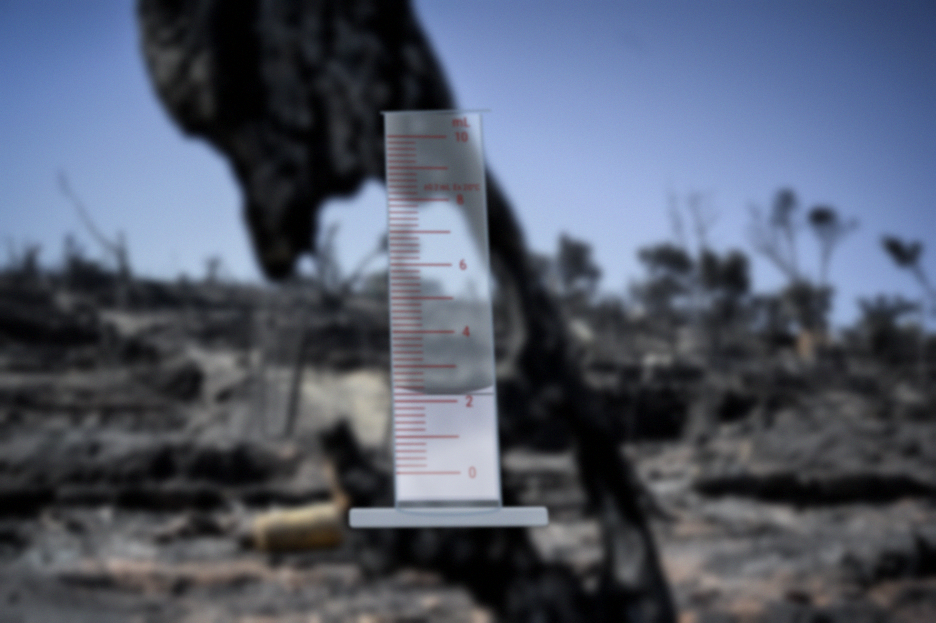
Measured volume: 2.2 mL
